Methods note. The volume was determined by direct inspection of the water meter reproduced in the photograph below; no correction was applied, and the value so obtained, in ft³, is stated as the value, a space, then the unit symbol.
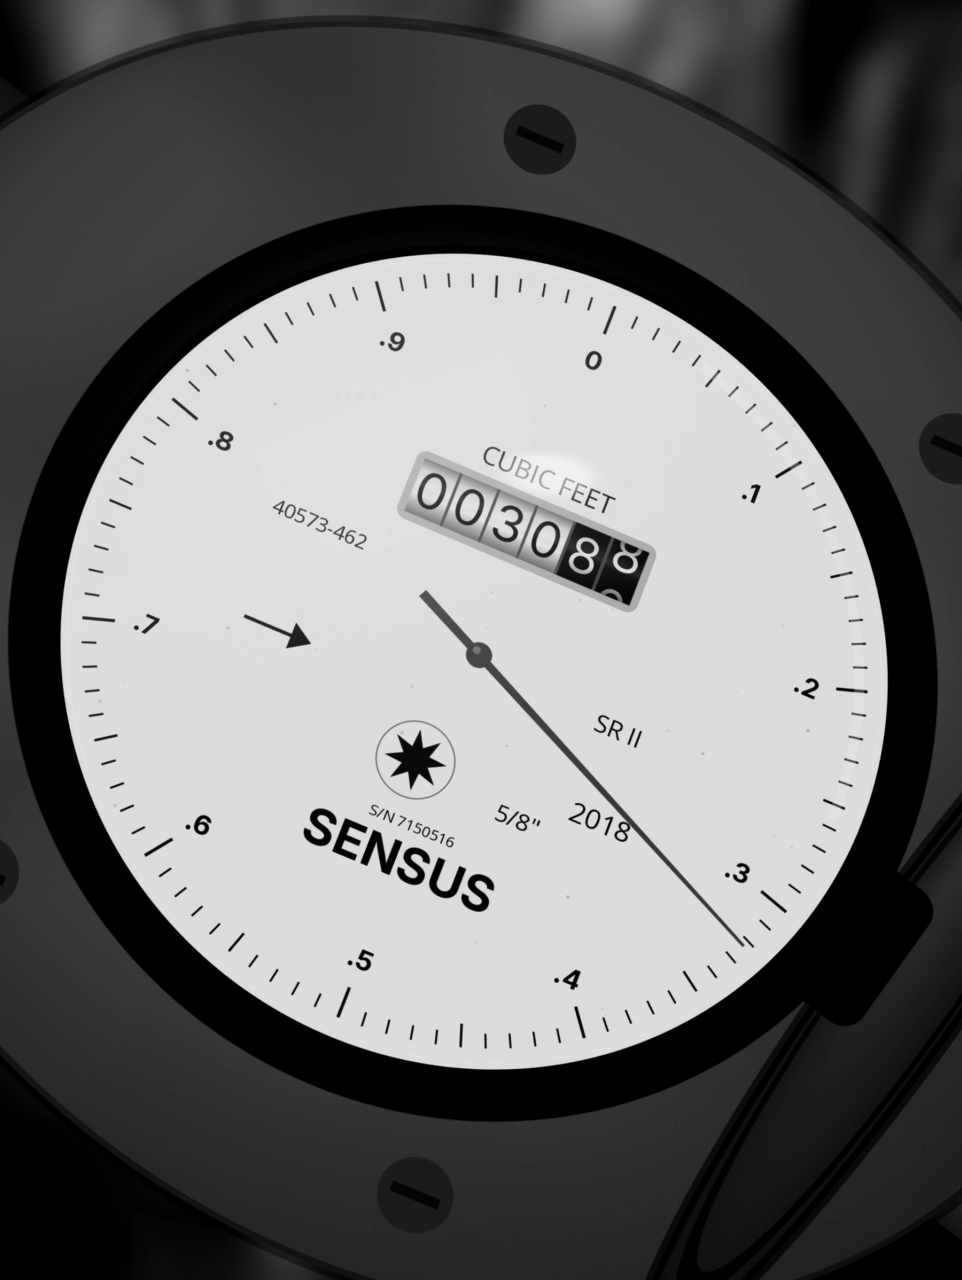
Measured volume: 3088.32 ft³
